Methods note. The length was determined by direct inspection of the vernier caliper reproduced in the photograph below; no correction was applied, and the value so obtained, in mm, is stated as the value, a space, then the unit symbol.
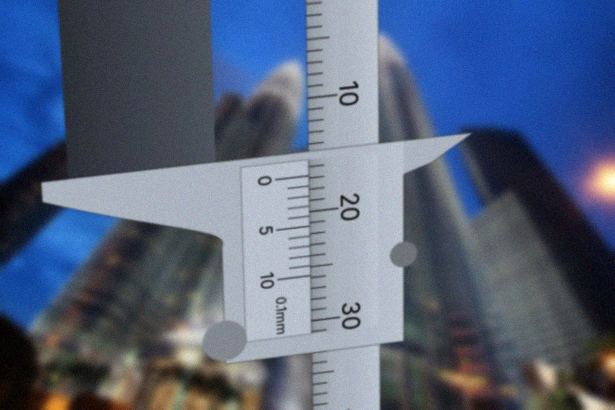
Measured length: 16.8 mm
